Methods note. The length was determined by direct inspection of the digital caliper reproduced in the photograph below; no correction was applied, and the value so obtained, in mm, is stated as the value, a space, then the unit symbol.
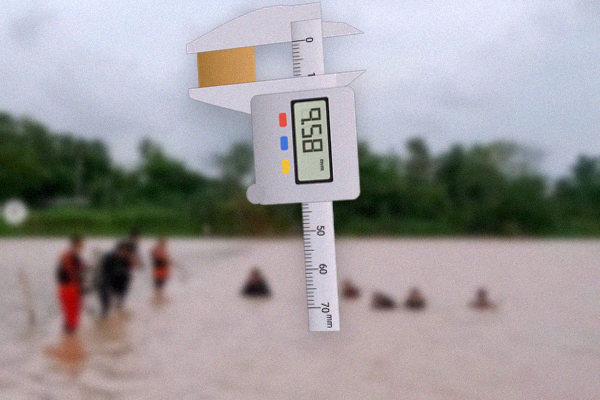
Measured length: 9.58 mm
